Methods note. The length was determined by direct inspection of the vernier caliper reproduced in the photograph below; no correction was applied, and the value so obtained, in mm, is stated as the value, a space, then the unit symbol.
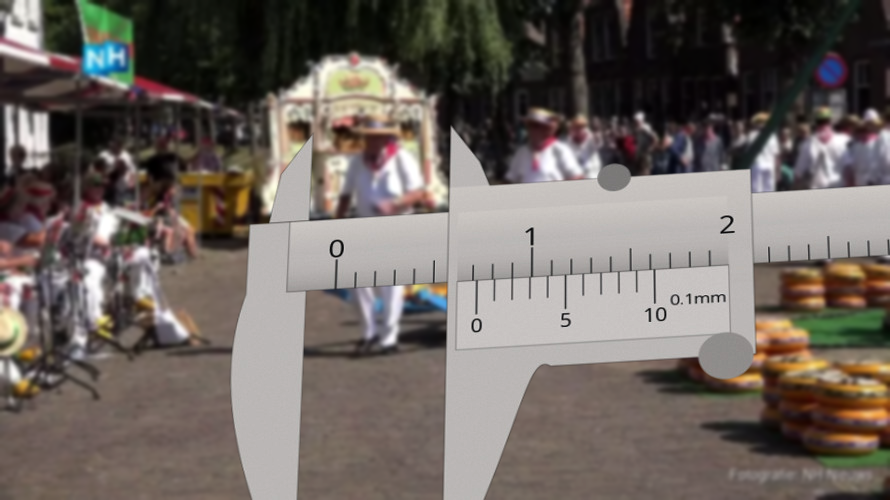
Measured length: 7.2 mm
